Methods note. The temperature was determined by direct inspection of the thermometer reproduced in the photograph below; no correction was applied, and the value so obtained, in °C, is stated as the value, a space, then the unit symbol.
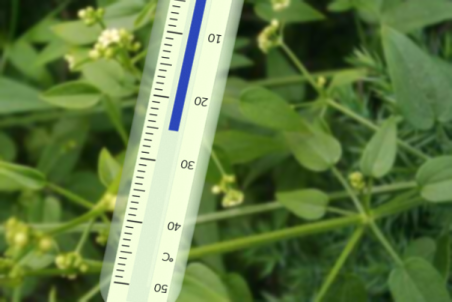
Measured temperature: 25 °C
